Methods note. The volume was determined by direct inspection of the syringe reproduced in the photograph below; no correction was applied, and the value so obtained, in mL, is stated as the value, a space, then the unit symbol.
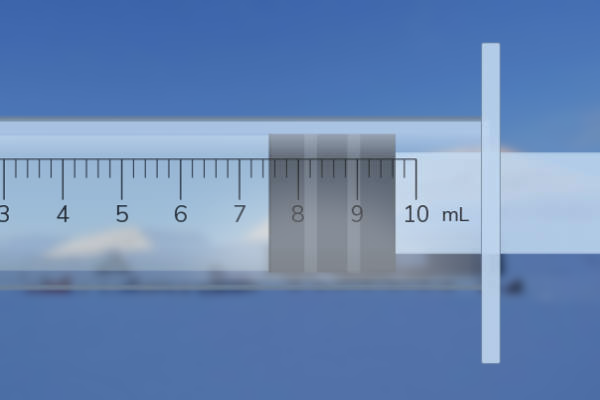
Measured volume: 7.5 mL
